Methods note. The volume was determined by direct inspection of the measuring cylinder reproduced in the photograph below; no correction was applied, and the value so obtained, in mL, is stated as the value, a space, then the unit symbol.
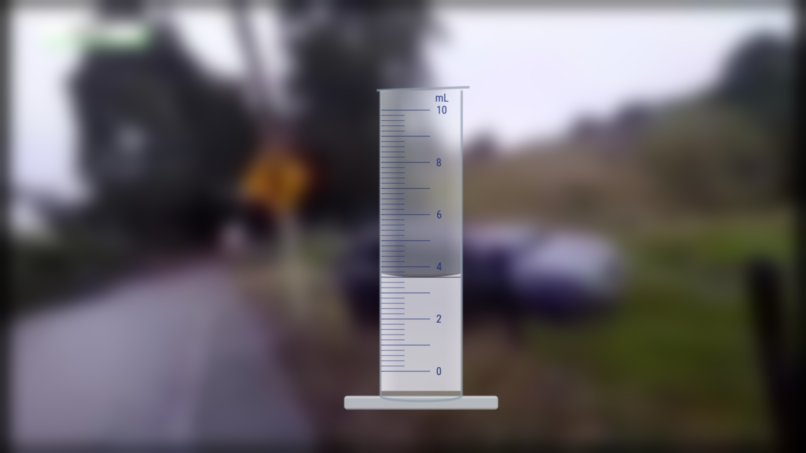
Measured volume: 3.6 mL
